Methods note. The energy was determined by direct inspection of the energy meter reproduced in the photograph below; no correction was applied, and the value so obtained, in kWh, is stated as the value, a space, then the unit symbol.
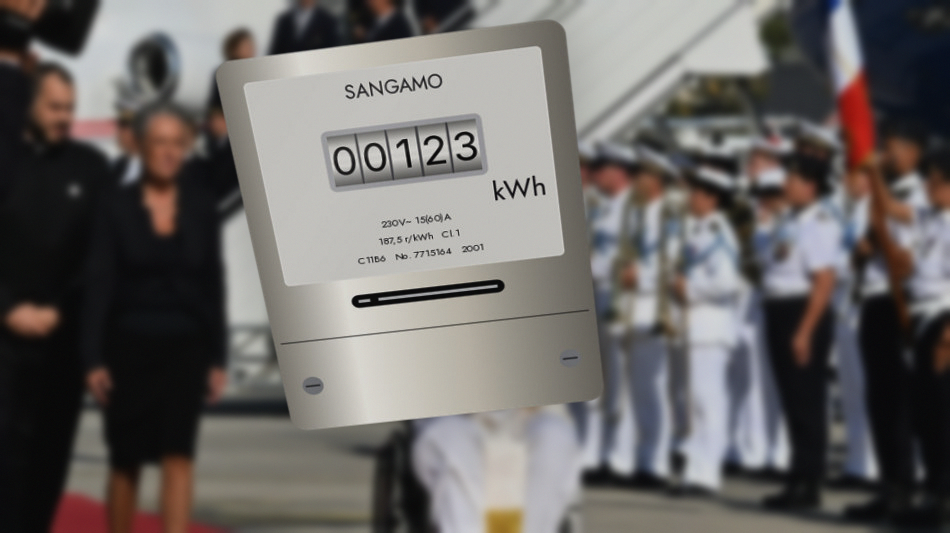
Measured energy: 123 kWh
